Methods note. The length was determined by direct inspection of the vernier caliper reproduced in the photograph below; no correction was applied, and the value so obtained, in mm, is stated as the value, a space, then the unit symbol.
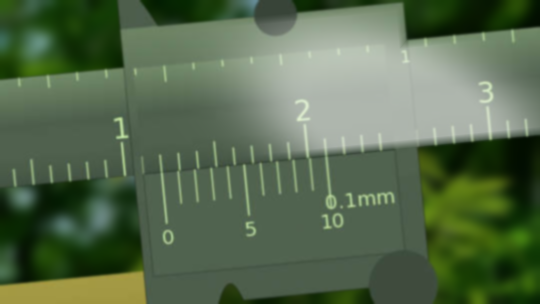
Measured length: 12.0 mm
